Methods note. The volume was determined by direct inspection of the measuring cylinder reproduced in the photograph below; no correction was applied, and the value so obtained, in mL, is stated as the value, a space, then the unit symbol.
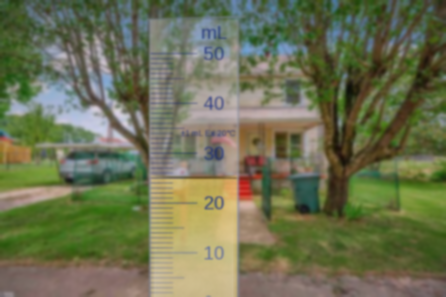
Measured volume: 25 mL
